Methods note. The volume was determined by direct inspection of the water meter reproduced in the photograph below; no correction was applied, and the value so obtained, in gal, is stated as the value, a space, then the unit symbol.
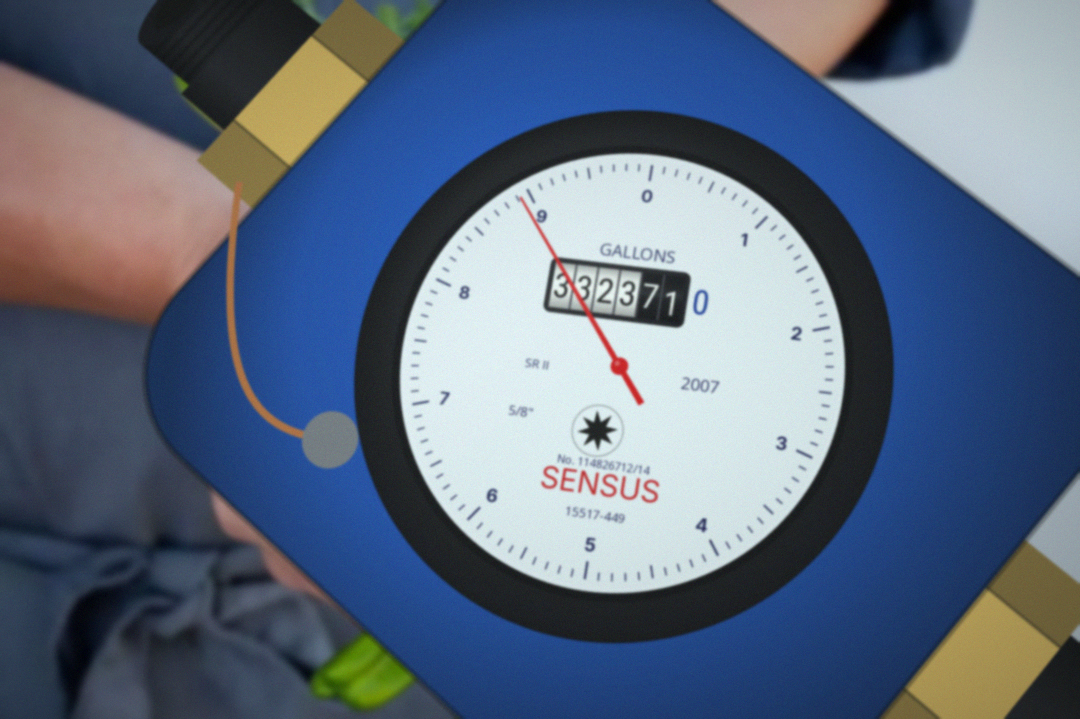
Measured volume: 3323708.9 gal
